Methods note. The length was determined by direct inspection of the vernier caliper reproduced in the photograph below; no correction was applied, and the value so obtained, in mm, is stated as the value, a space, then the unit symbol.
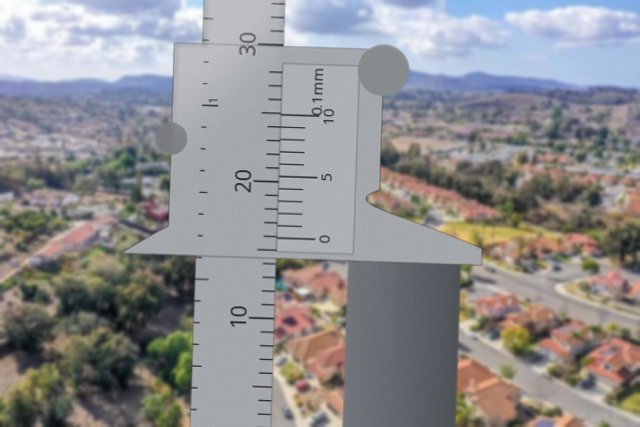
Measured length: 15.9 mm
